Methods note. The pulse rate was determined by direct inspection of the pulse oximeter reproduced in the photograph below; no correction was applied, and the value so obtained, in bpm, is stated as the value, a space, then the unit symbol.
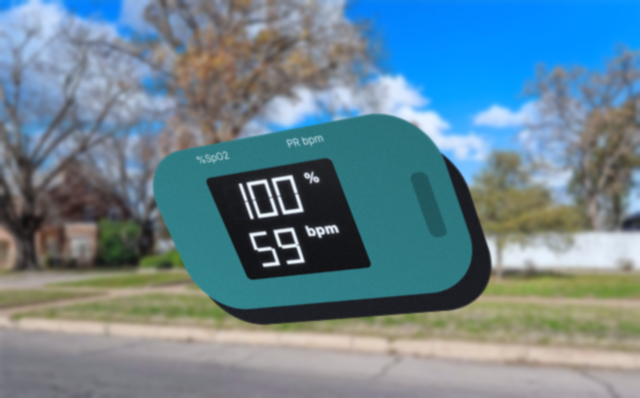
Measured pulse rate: 59 bpm
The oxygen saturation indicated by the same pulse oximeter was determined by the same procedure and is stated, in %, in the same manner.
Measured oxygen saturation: 100 %
